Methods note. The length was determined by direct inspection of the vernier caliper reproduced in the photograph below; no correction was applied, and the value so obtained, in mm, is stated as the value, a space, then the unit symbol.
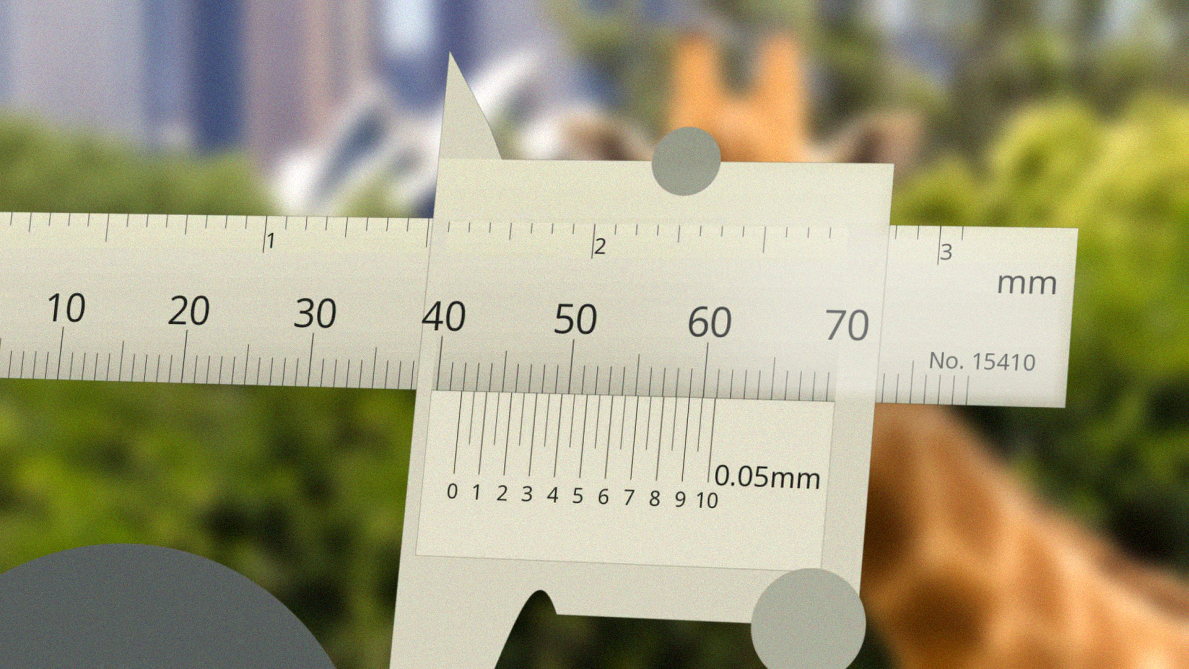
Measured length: 41.9 mm
